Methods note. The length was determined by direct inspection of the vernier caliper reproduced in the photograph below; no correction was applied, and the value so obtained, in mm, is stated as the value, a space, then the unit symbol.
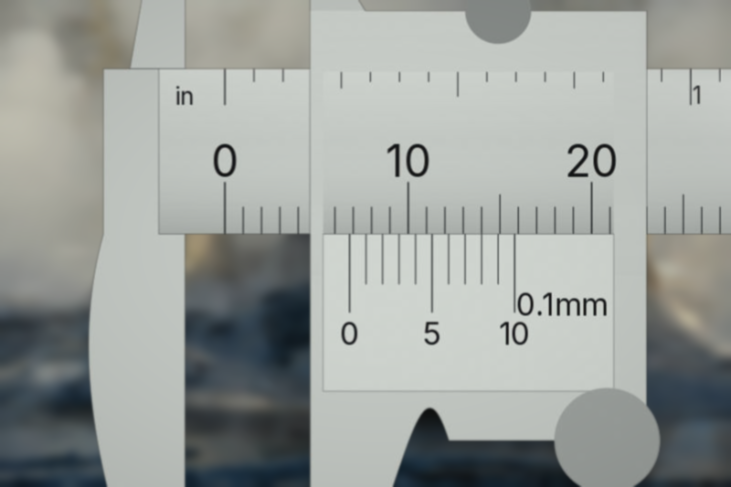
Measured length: 6.8 mm
